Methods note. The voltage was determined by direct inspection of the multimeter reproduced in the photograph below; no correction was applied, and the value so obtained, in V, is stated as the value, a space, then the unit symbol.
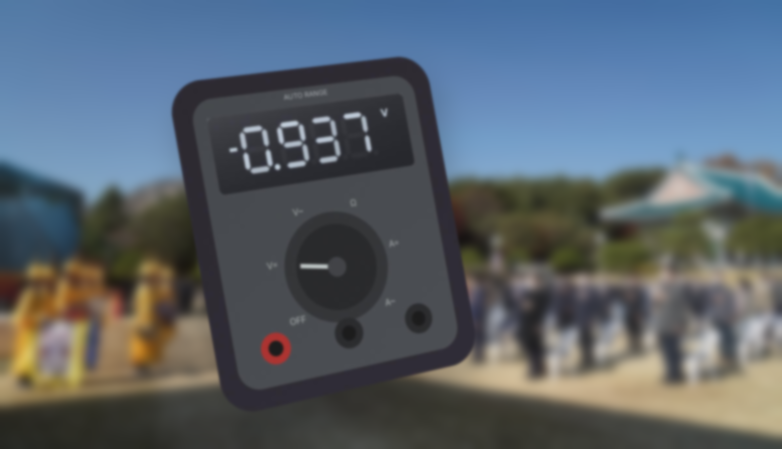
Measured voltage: -0.937 V
